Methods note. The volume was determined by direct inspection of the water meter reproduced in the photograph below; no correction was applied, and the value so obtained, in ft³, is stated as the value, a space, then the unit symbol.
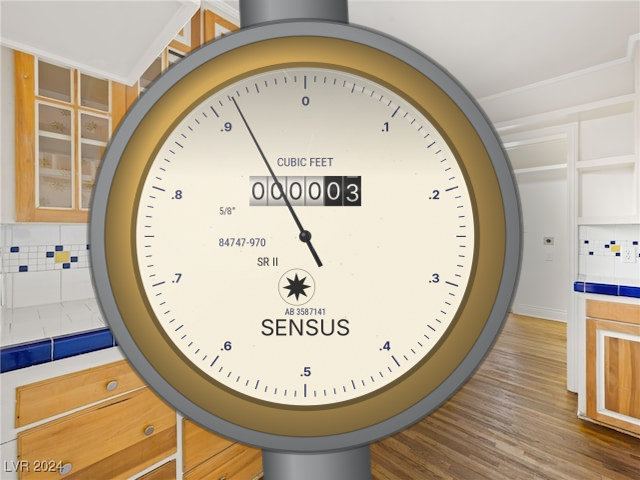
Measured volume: 2.92 ft³
